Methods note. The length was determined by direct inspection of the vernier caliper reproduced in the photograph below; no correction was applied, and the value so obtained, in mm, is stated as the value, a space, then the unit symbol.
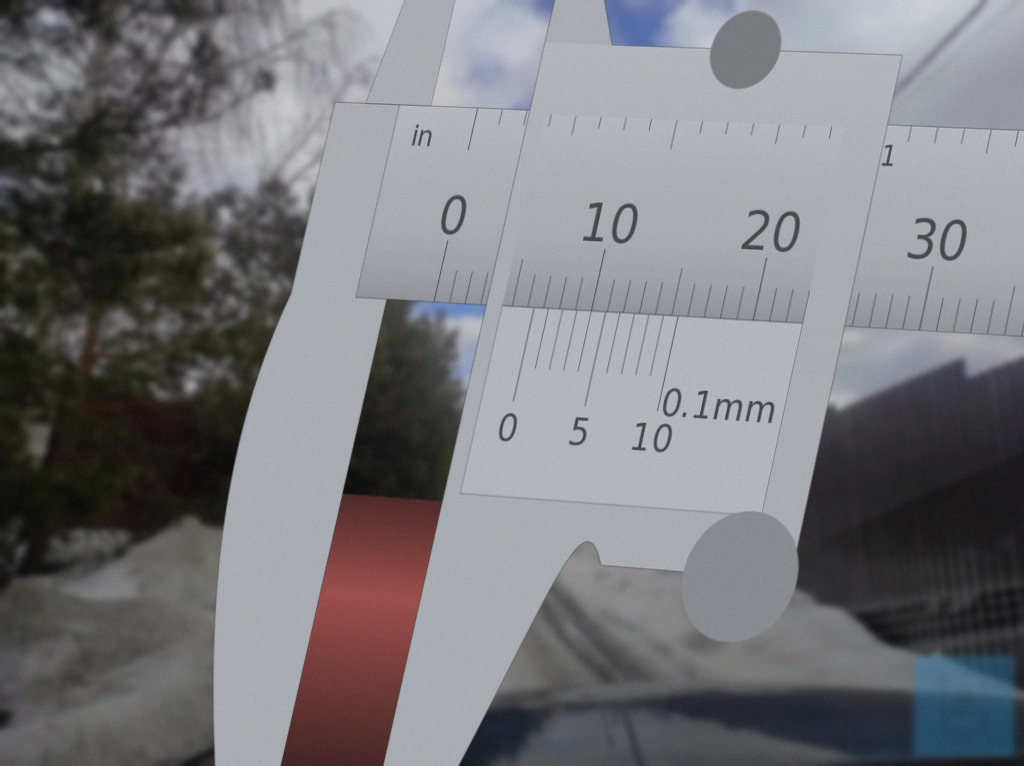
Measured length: 6.4 mm
